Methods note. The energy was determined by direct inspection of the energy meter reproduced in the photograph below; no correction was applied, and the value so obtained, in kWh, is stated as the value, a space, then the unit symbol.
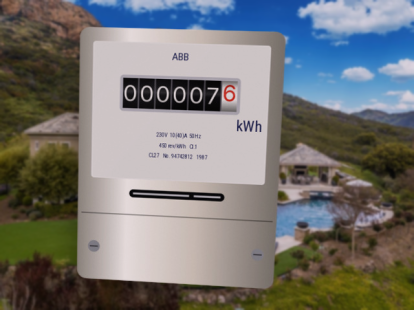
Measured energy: 7.6 kWh
